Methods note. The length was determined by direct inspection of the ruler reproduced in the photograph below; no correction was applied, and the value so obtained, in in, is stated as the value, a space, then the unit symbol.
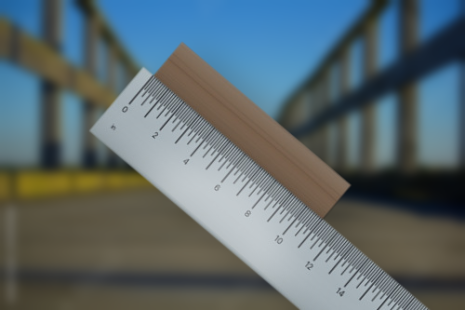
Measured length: 11 in
